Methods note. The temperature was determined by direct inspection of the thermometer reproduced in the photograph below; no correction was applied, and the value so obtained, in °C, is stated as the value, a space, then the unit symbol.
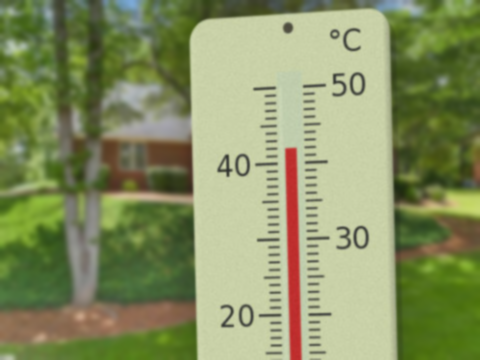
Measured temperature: 42 °C
